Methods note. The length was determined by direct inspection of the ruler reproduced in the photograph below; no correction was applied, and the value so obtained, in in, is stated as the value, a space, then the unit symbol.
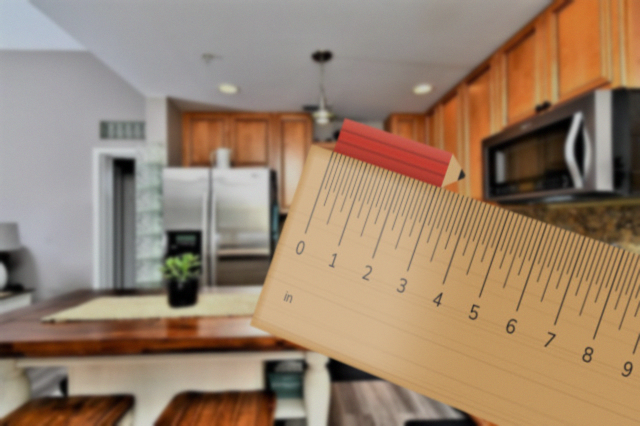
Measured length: 3.625 in
